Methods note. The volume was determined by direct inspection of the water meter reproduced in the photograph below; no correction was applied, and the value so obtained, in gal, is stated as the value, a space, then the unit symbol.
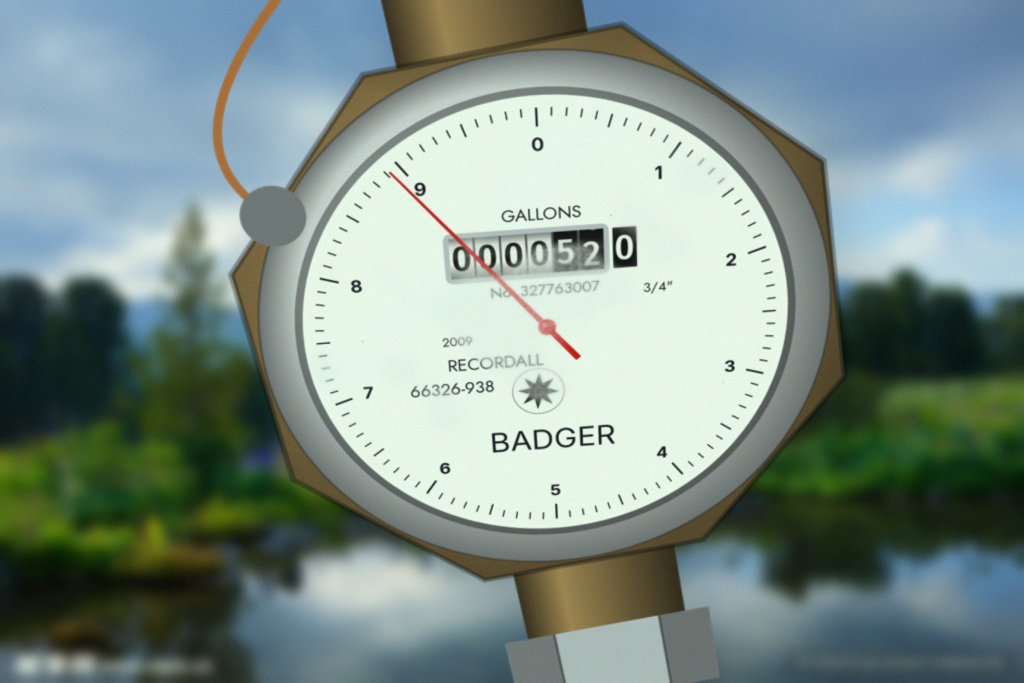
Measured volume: 518.9 gal
